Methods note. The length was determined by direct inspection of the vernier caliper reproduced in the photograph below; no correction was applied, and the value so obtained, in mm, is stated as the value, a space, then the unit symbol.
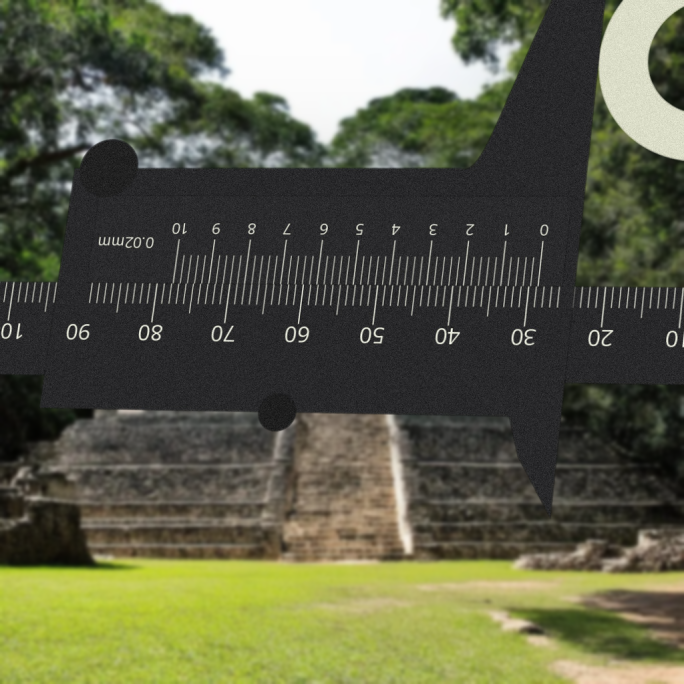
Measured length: 28.8 mm
